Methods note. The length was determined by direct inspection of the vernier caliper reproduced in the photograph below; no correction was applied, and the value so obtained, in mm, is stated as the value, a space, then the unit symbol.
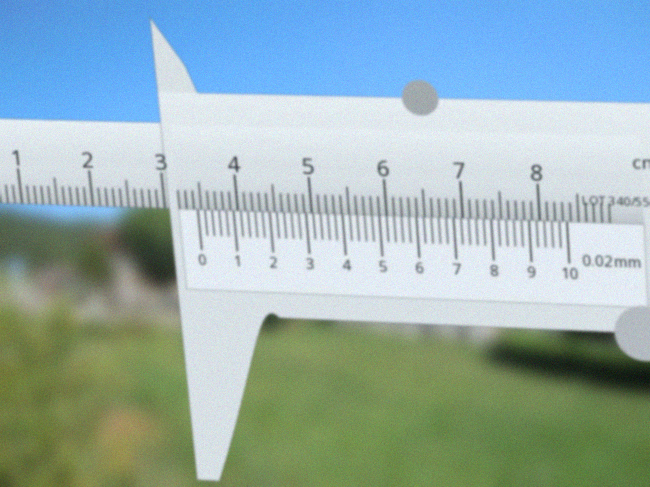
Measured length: 34.5 mm
